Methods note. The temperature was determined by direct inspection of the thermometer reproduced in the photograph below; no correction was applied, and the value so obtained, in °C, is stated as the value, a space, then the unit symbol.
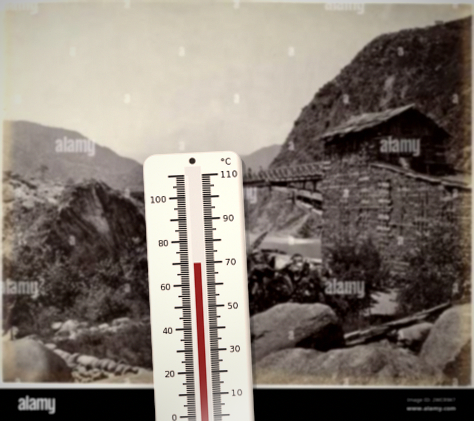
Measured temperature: 70 °C
